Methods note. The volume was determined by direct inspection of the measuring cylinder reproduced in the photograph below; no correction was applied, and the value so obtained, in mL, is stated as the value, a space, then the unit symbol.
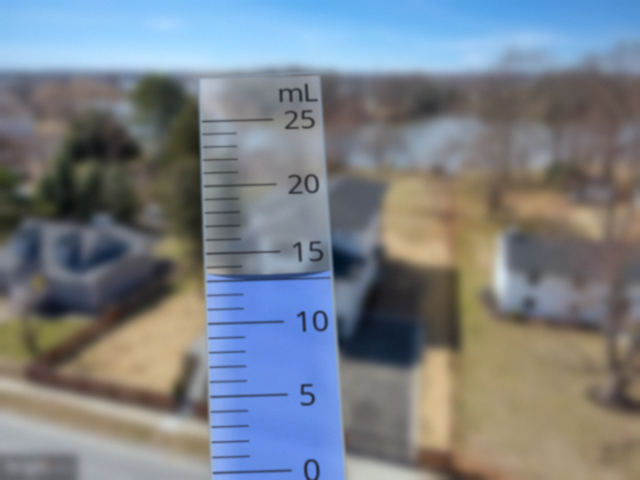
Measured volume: 13 mL
